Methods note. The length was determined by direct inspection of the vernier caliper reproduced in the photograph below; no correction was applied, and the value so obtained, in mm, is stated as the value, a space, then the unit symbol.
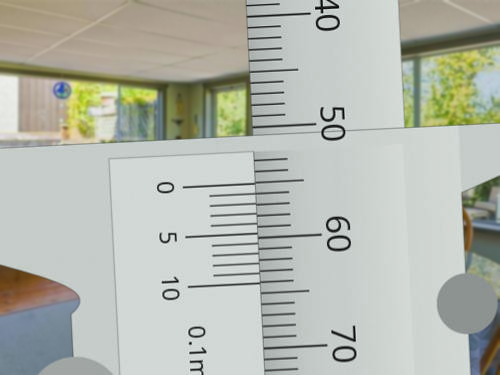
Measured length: 55.1 mm
